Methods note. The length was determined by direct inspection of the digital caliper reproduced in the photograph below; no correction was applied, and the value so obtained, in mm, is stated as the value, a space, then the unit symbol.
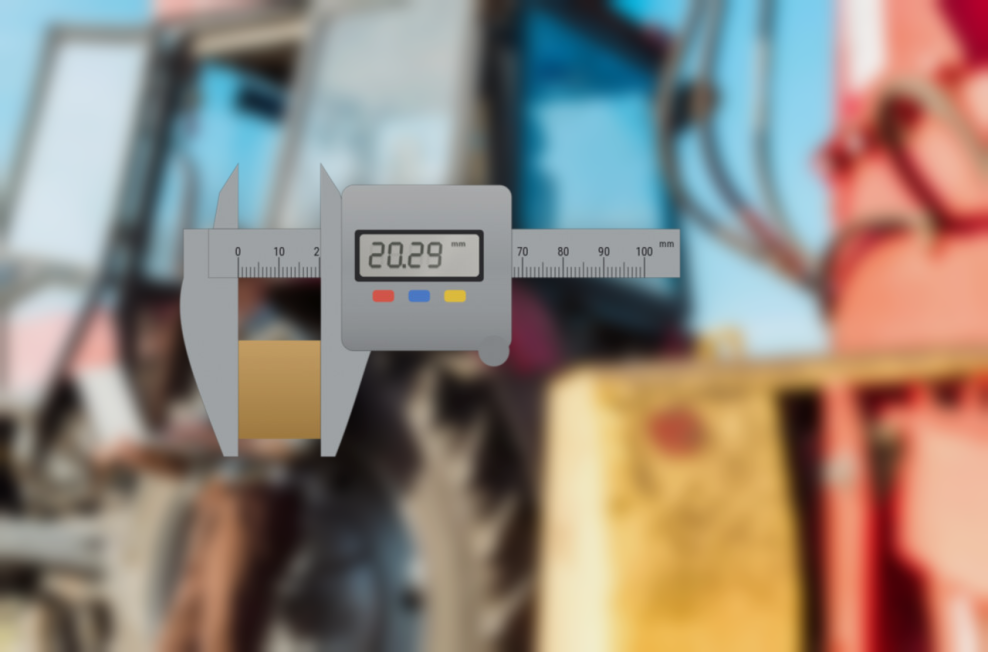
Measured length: 20.29 mm
